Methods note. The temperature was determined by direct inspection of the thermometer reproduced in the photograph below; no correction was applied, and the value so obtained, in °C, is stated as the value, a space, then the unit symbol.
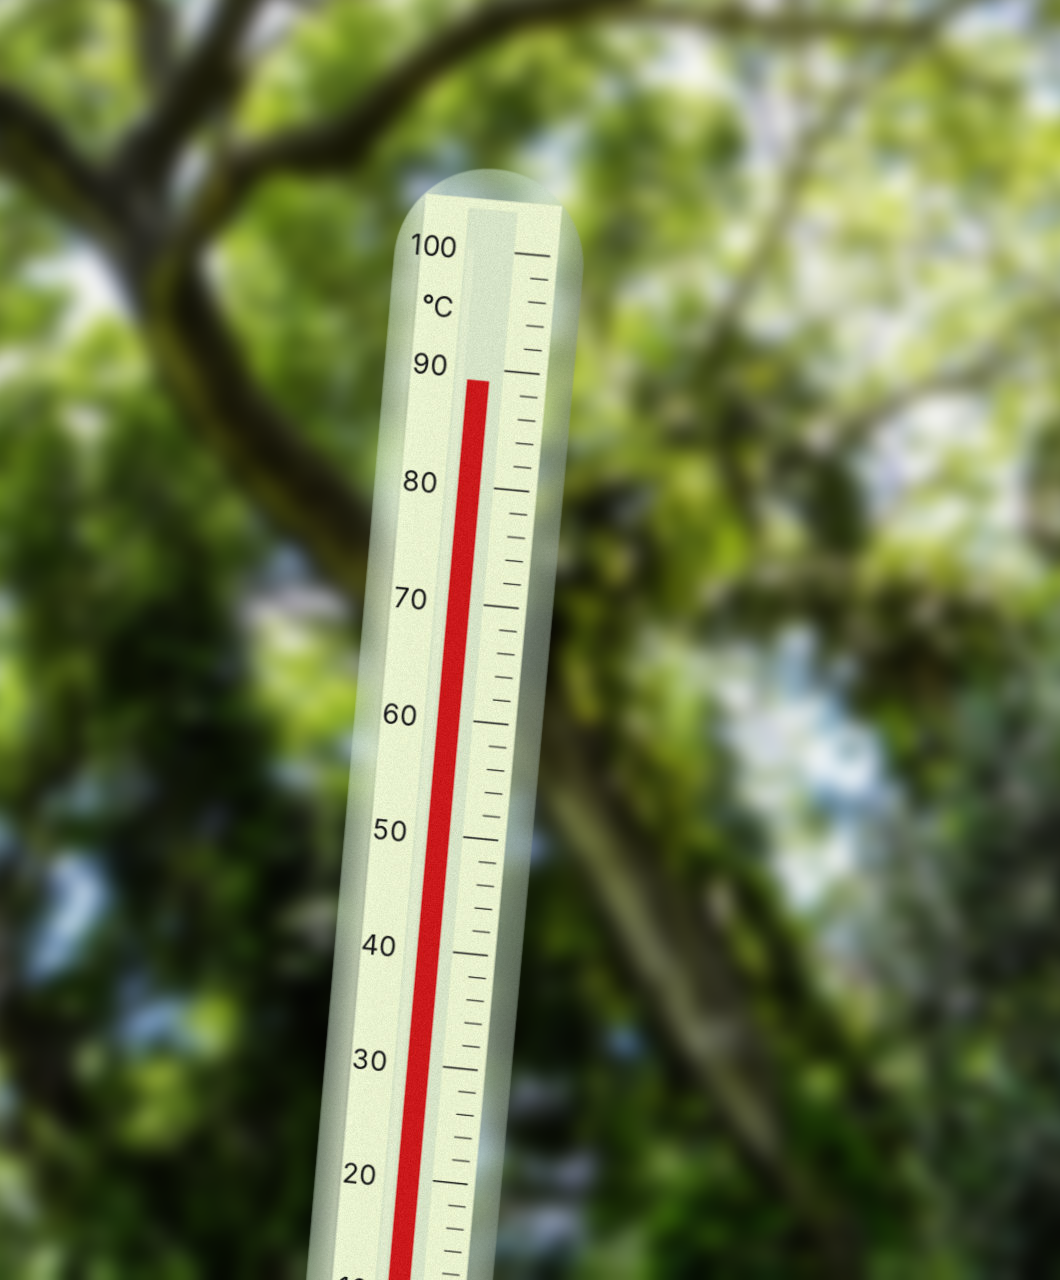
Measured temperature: 89 °C
